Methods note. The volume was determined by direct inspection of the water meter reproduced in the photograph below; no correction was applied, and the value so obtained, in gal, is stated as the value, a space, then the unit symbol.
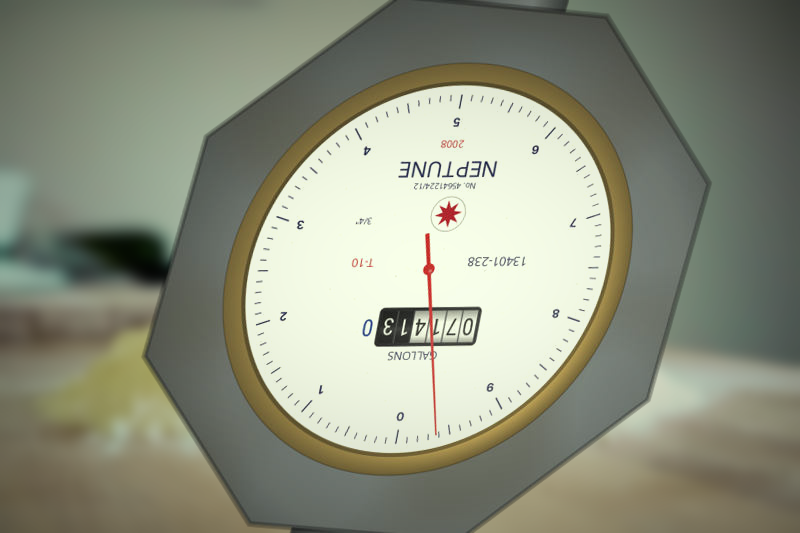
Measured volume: 714129.6 gal
